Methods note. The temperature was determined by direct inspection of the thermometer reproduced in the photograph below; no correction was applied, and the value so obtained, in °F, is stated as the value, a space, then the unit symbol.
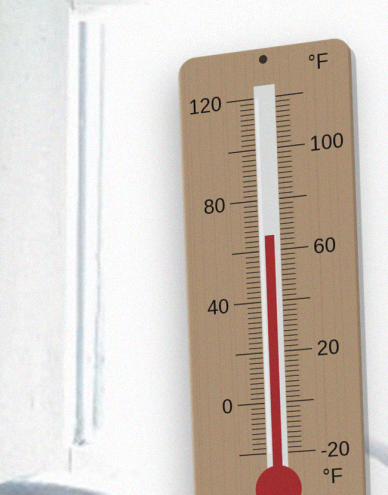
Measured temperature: 66 °F
